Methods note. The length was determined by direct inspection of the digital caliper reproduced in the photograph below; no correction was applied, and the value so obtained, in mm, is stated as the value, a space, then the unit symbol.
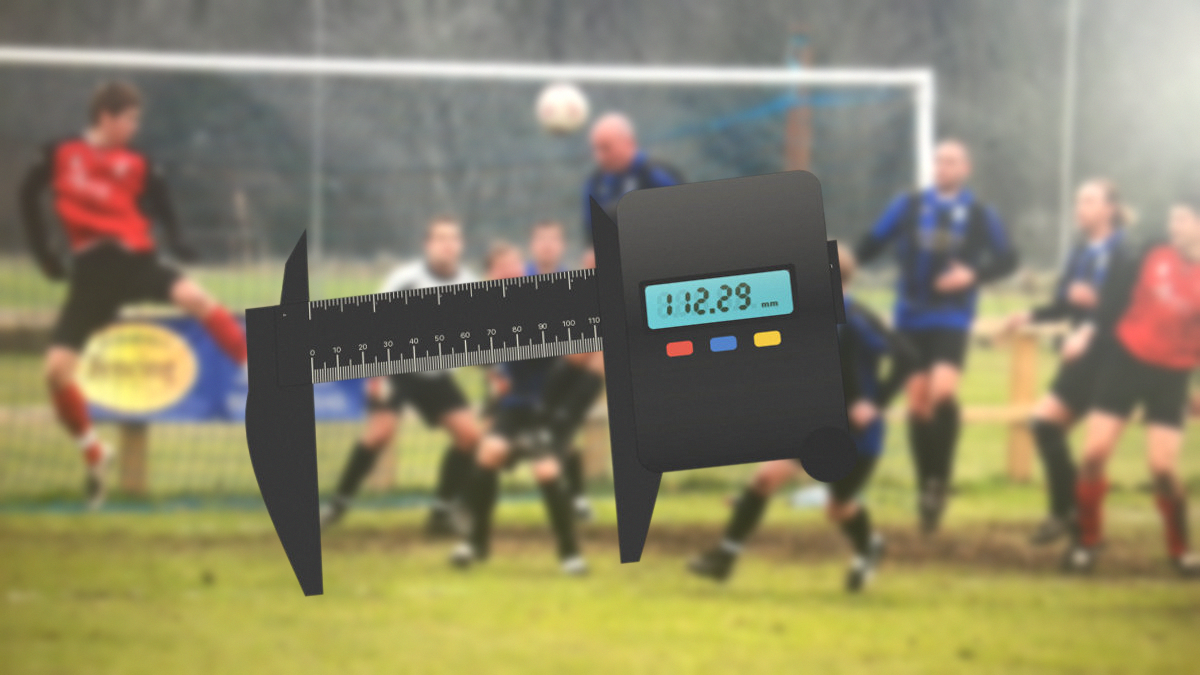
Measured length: 112.29 mm
